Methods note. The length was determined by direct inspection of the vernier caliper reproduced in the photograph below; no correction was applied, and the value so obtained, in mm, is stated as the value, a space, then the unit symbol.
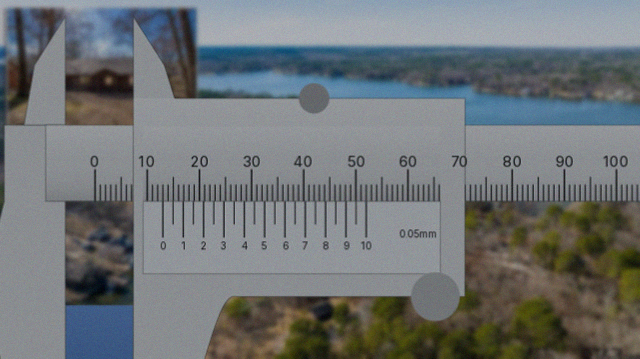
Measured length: 13.0 mm
